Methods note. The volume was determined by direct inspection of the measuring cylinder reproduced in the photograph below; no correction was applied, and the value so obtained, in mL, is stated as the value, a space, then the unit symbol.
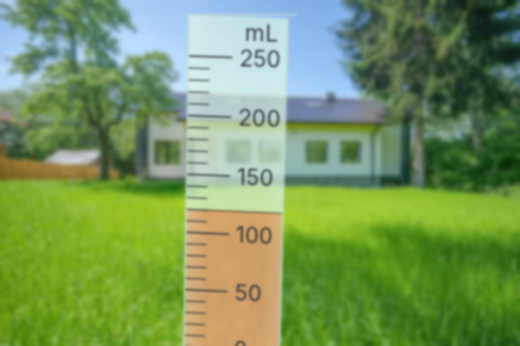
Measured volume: 120 mL
